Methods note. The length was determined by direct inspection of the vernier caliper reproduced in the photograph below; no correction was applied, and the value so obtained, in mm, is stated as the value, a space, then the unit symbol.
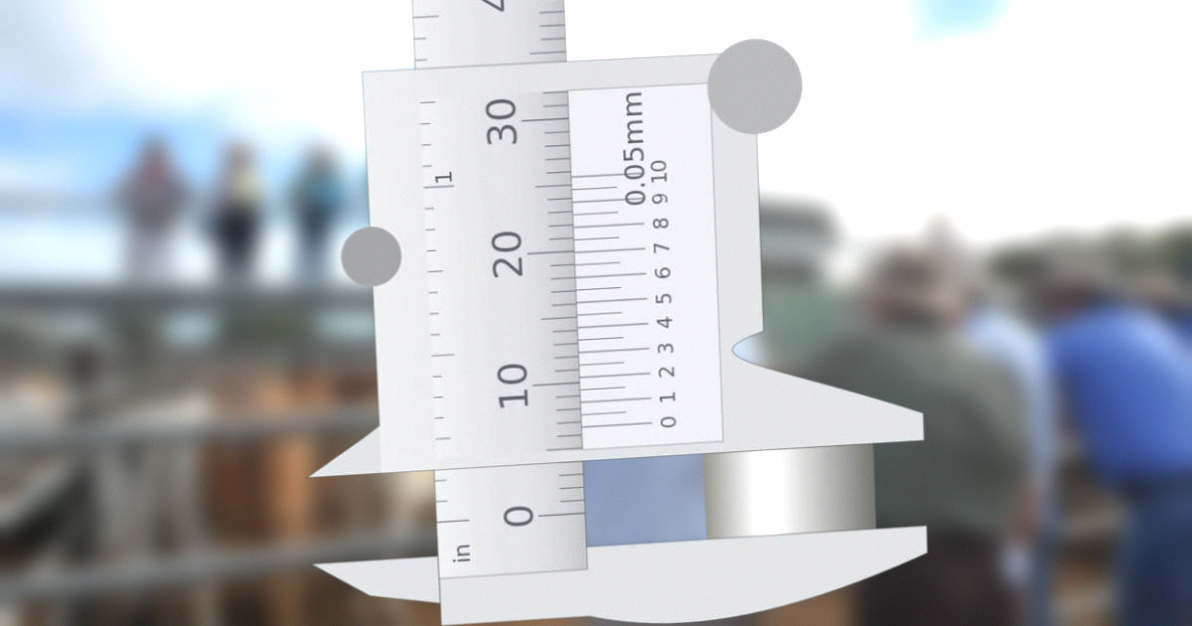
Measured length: 6.6 mm
